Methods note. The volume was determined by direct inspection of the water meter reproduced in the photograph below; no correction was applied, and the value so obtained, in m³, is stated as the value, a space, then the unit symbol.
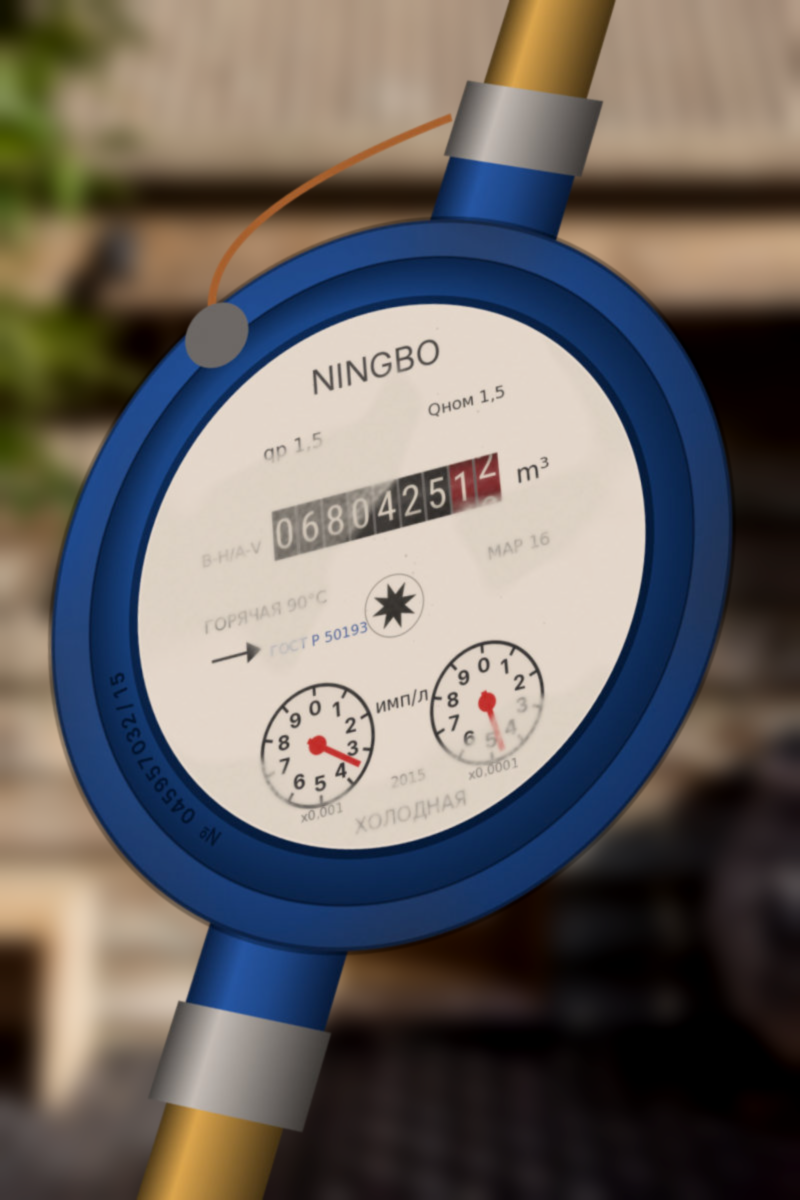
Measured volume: 680425.1234 m³
